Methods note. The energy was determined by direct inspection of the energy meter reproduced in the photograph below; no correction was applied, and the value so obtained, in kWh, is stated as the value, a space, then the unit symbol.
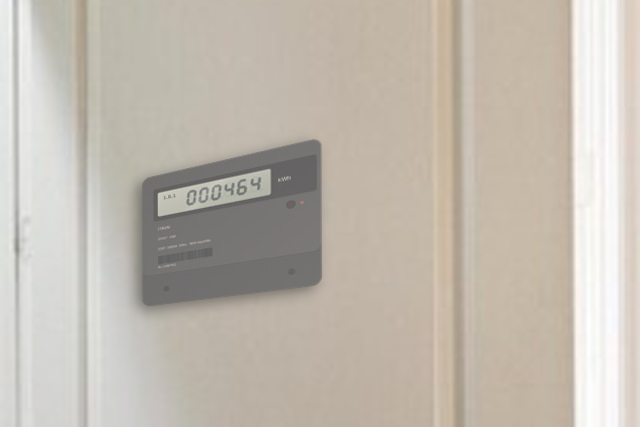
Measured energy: 464 kWh
